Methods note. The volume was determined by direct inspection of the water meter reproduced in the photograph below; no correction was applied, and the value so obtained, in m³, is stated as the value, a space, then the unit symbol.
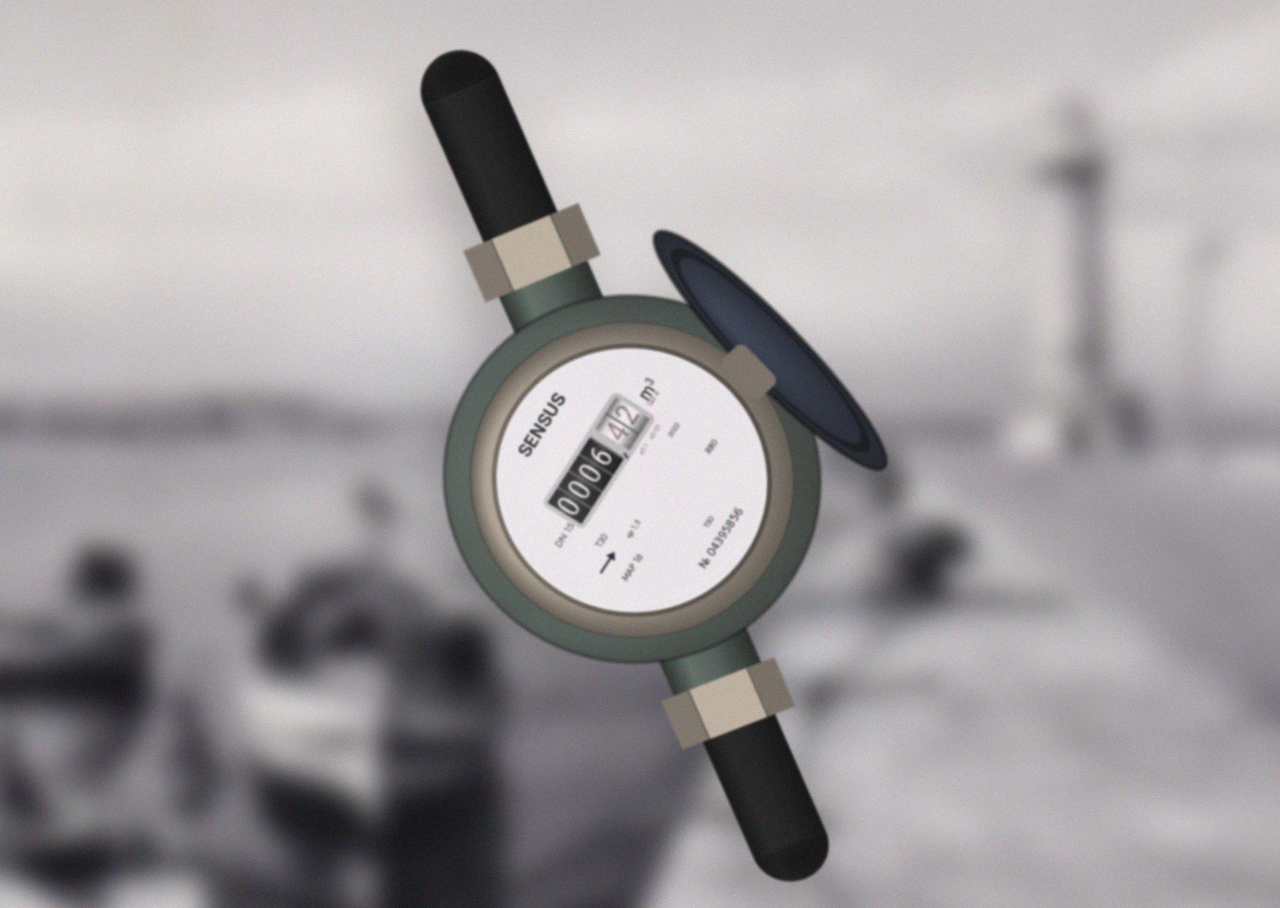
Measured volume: 6.42 m³
